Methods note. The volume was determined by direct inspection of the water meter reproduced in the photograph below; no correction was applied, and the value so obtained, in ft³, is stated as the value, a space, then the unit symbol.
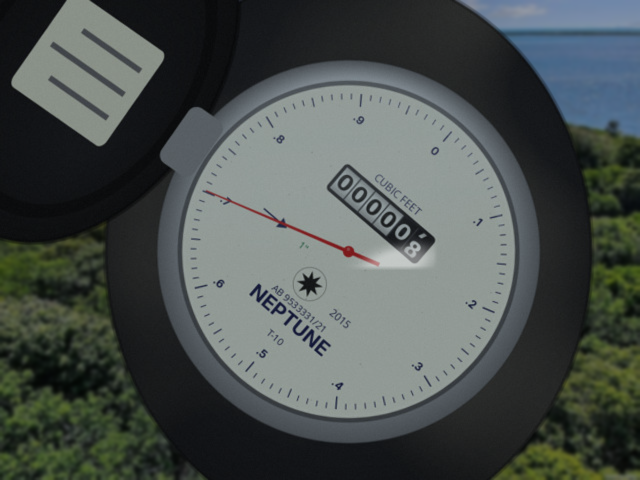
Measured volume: 7.70 ft³
